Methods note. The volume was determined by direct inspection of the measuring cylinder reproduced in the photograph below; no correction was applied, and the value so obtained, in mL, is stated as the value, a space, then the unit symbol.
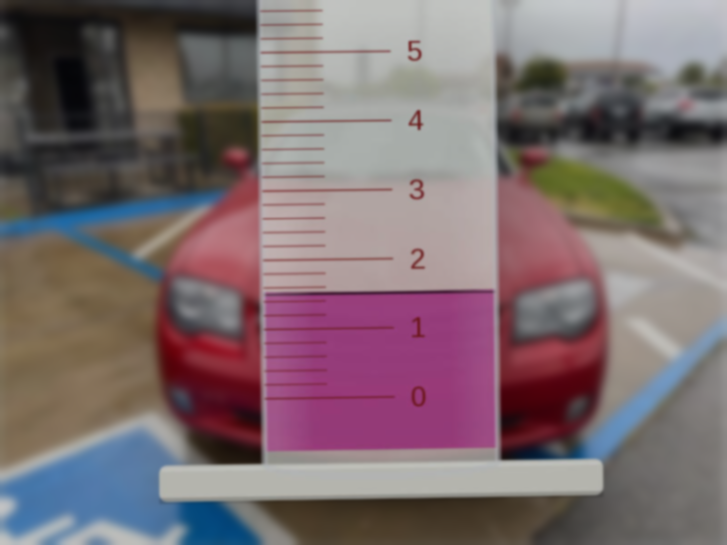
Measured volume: 1.5 mL
